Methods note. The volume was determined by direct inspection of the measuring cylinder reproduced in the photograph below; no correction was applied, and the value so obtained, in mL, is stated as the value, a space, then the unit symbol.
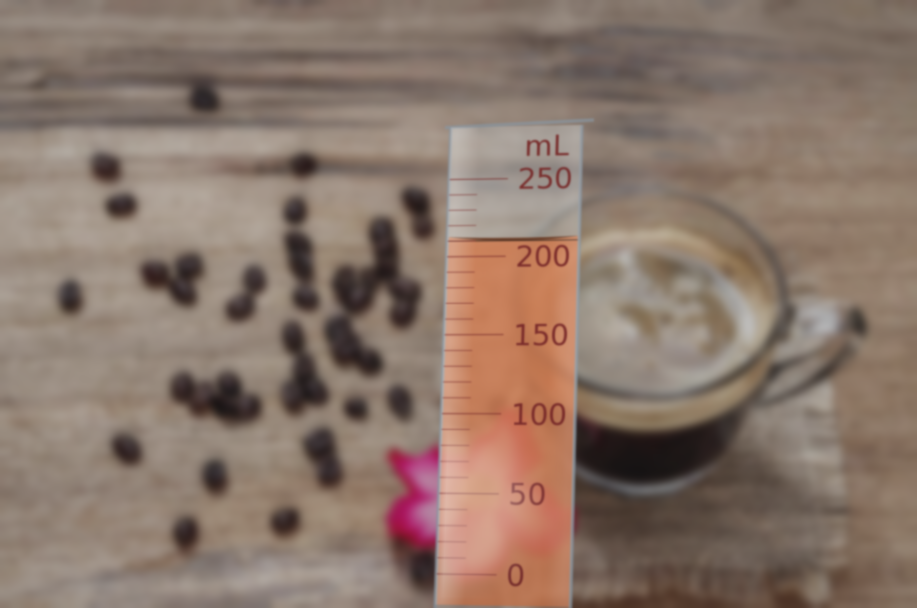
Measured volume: 210 mL
